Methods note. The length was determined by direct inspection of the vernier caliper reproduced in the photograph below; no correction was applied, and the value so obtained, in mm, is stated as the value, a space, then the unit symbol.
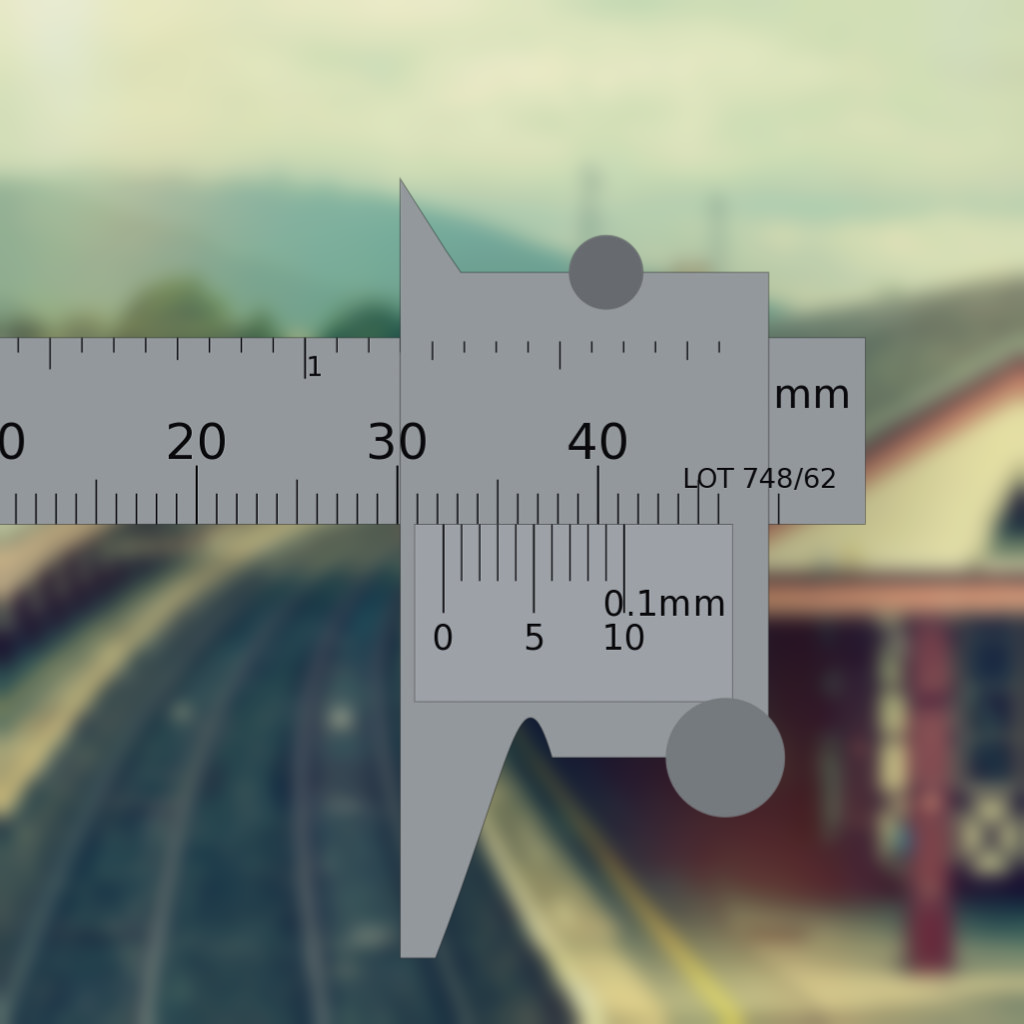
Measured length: 32.3 mm
